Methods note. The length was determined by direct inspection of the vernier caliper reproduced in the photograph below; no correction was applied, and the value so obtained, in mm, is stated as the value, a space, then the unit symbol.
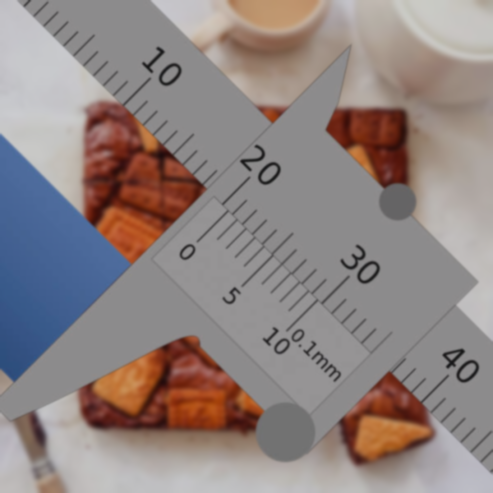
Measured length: 20.6 mm
